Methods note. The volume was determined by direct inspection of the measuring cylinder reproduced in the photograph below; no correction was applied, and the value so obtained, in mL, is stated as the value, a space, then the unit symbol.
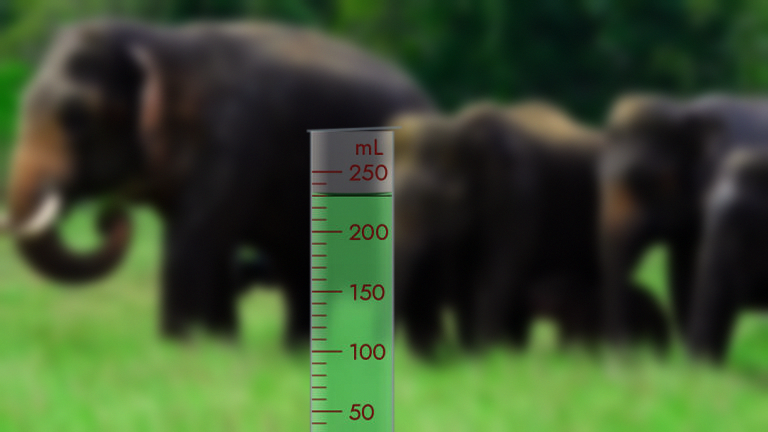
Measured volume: 230 mL
